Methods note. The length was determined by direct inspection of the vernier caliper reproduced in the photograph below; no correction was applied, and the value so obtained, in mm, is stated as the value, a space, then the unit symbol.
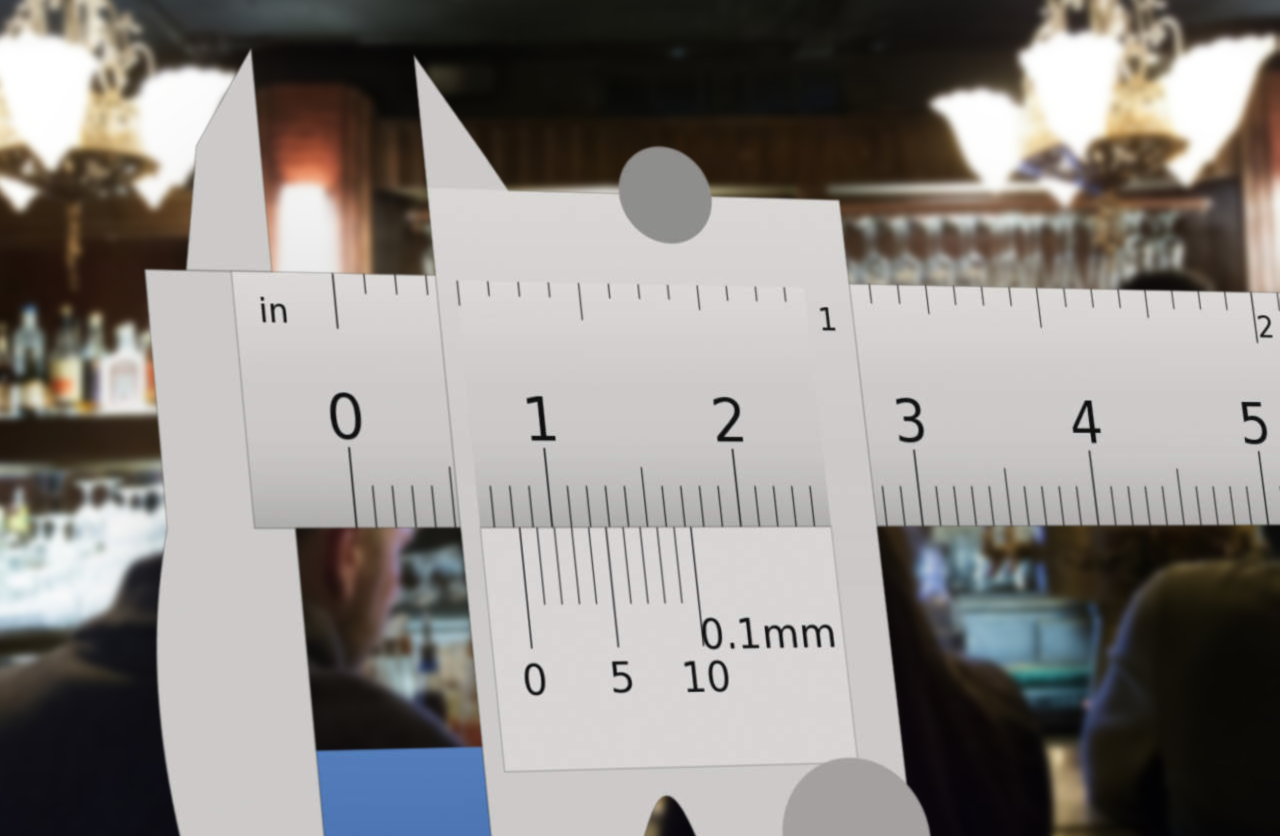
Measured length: 8.3 mm
